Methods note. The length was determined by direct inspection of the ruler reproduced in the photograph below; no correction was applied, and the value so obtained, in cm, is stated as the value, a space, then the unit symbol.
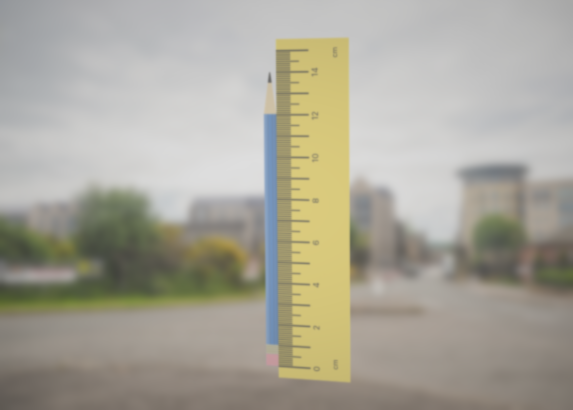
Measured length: 14 cm
